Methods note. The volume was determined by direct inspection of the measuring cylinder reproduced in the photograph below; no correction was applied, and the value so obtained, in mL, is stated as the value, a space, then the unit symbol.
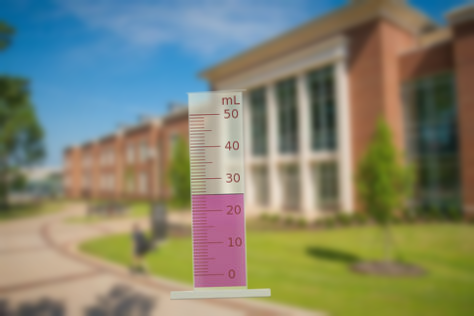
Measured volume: 25 mL
